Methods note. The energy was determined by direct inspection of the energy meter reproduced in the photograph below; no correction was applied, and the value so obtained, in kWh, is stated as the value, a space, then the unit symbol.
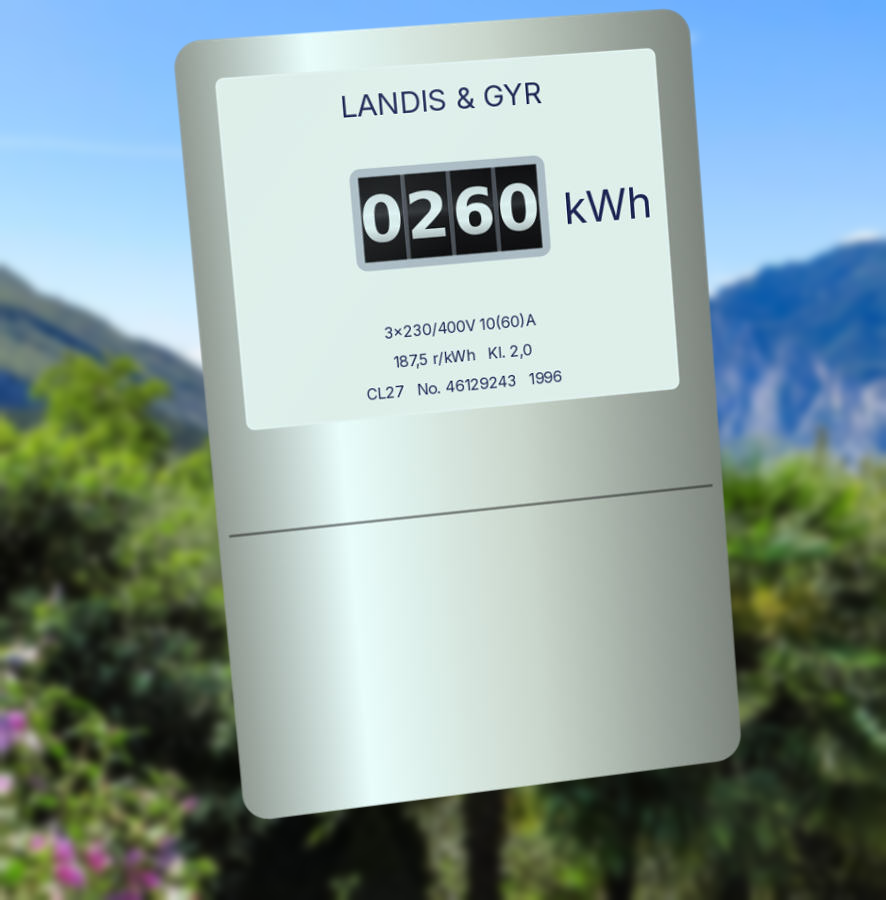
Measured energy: 260 kWh
